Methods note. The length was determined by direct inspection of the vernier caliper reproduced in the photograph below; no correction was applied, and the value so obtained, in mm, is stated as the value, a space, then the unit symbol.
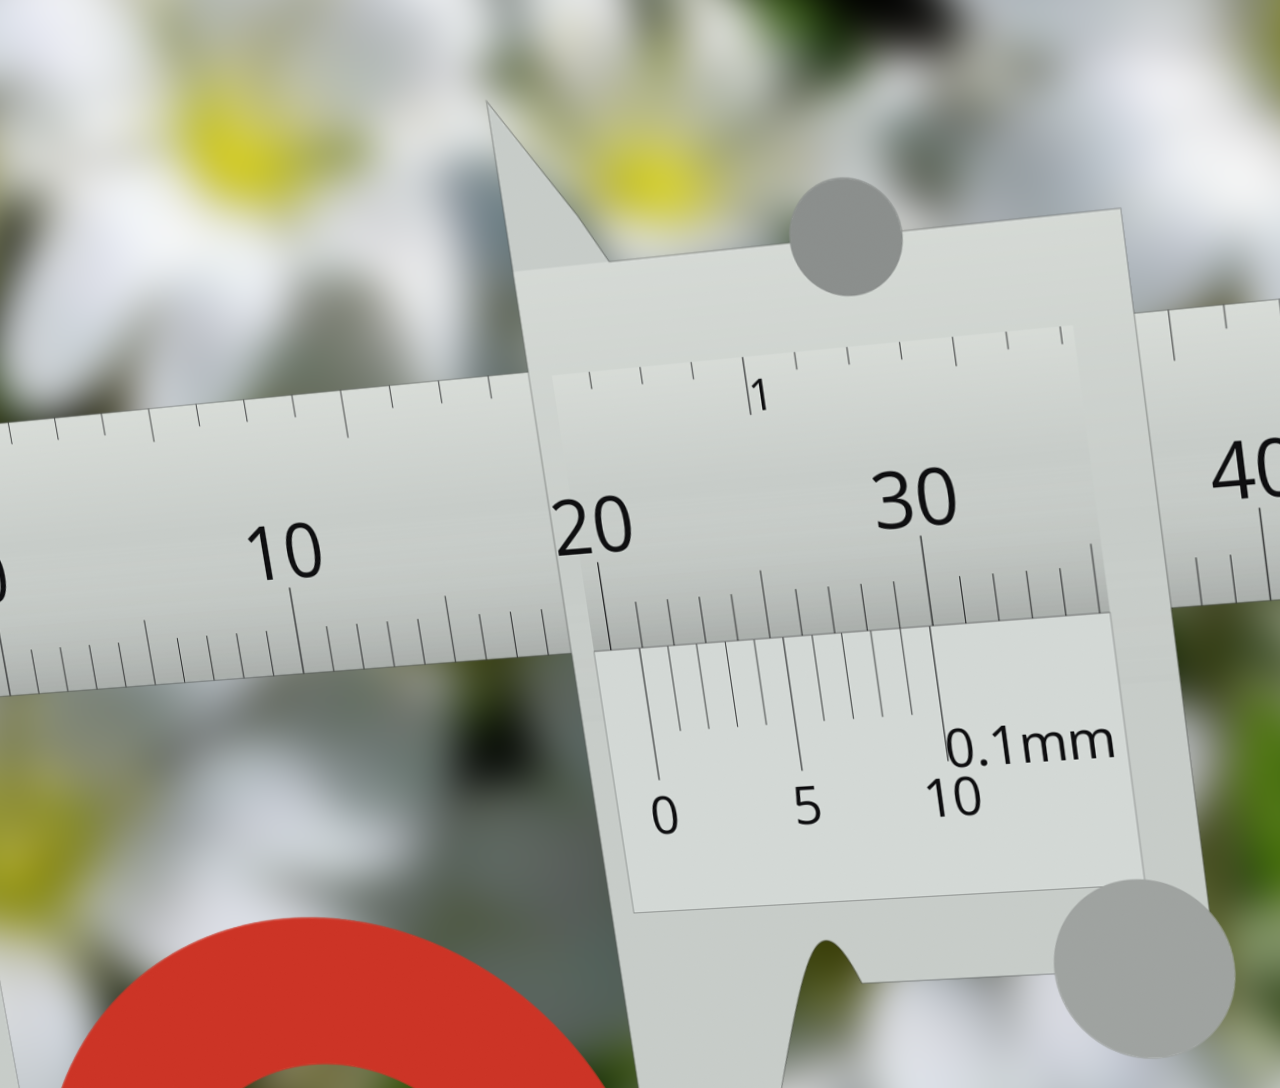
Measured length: 20.9 mm
